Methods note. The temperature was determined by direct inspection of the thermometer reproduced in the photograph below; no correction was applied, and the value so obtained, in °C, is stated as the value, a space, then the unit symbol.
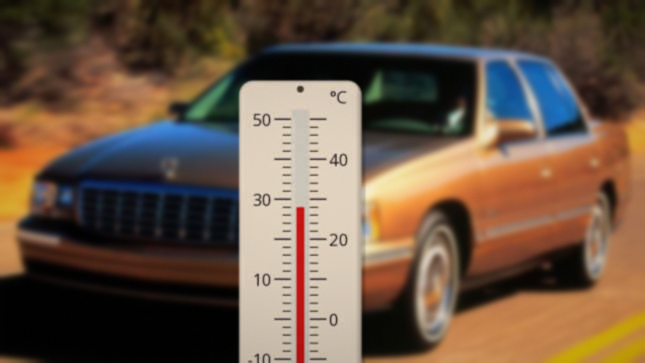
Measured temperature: 28 °C
